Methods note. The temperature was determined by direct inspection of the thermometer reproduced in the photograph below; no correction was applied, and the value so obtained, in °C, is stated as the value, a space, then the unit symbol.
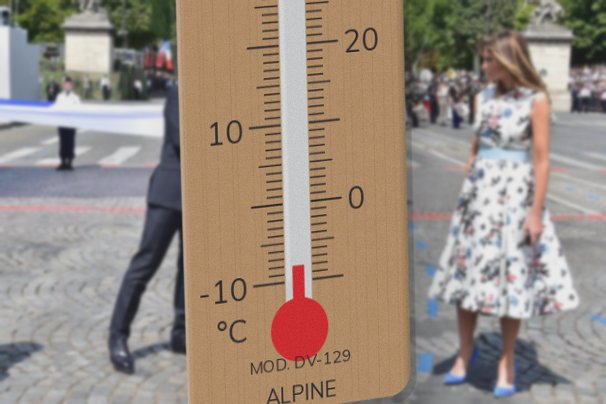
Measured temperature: -8 °C
